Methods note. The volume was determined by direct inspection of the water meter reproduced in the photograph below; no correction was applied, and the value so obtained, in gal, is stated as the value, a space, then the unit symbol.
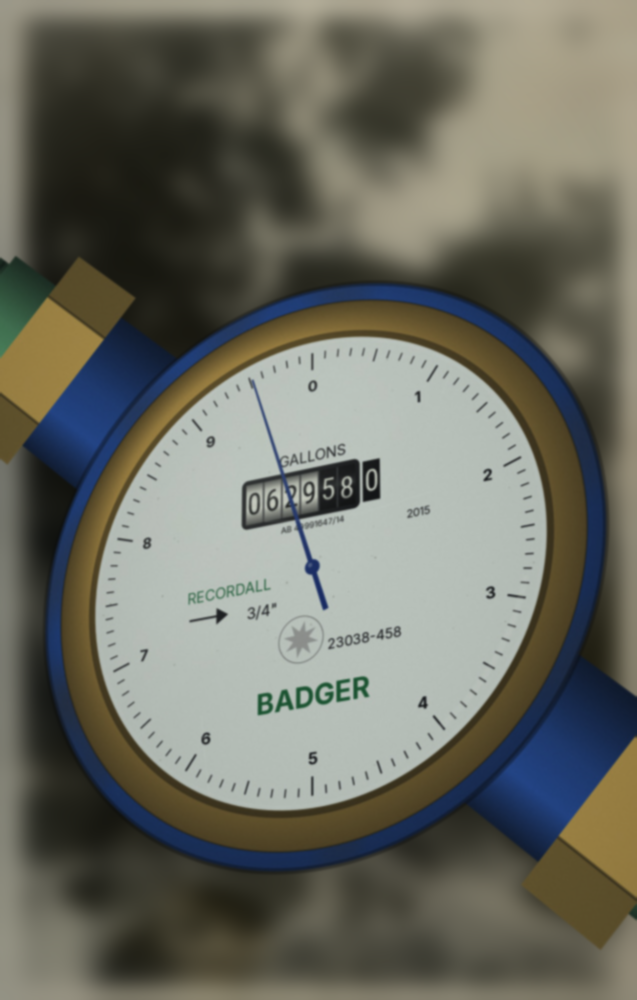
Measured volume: 629579.5 gal
